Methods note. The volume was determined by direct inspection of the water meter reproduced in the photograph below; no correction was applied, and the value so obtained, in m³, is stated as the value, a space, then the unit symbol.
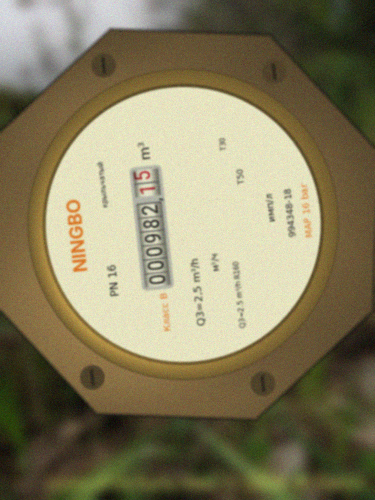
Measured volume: 982.15 m³
